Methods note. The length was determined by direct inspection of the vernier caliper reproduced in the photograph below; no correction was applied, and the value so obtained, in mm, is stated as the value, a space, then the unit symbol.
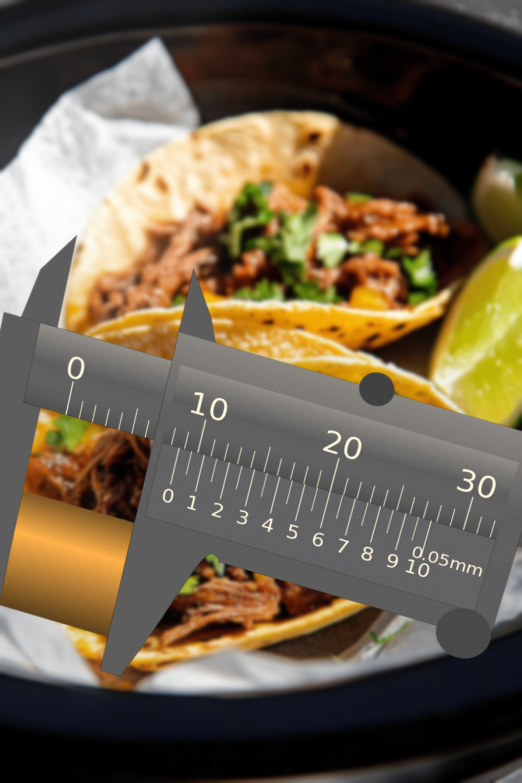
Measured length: 8.6 mm
